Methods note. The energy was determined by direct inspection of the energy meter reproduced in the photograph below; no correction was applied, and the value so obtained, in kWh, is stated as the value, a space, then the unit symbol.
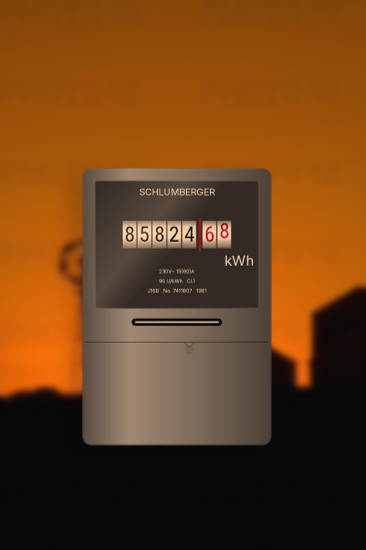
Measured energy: 85824.68 kWh
